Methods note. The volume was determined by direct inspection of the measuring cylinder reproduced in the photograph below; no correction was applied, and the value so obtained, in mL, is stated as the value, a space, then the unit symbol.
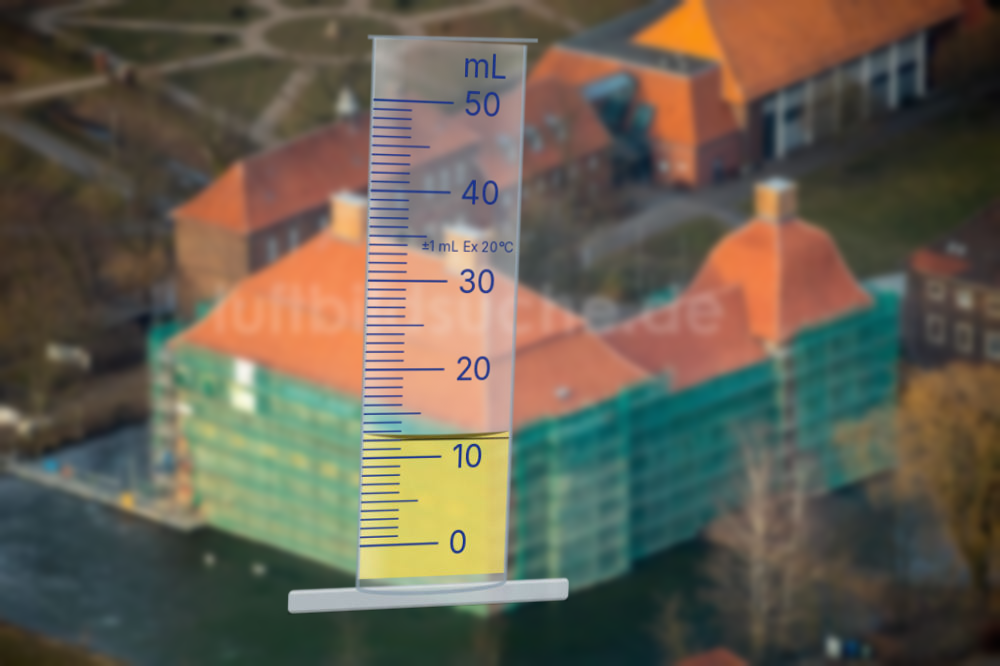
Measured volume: 12 mL
